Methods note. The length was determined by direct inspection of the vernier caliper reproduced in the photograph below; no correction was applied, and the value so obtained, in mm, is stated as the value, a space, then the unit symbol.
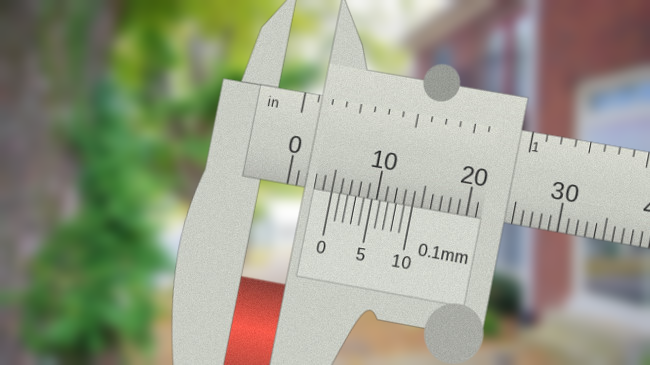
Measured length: 5.0 mm
